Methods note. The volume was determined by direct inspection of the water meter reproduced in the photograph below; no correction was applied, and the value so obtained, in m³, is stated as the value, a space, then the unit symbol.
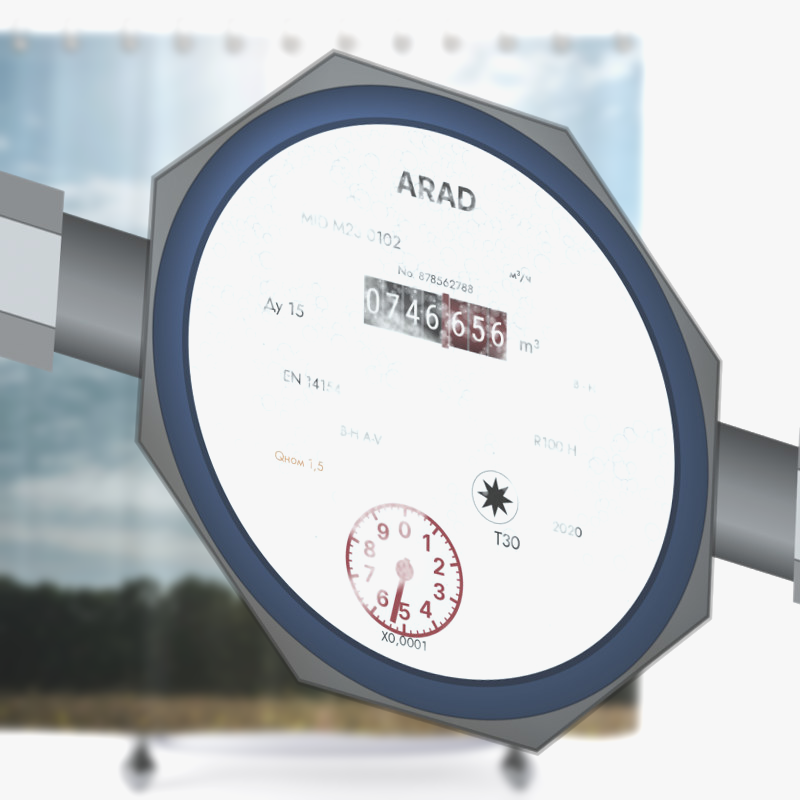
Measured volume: 746.6565 m³
